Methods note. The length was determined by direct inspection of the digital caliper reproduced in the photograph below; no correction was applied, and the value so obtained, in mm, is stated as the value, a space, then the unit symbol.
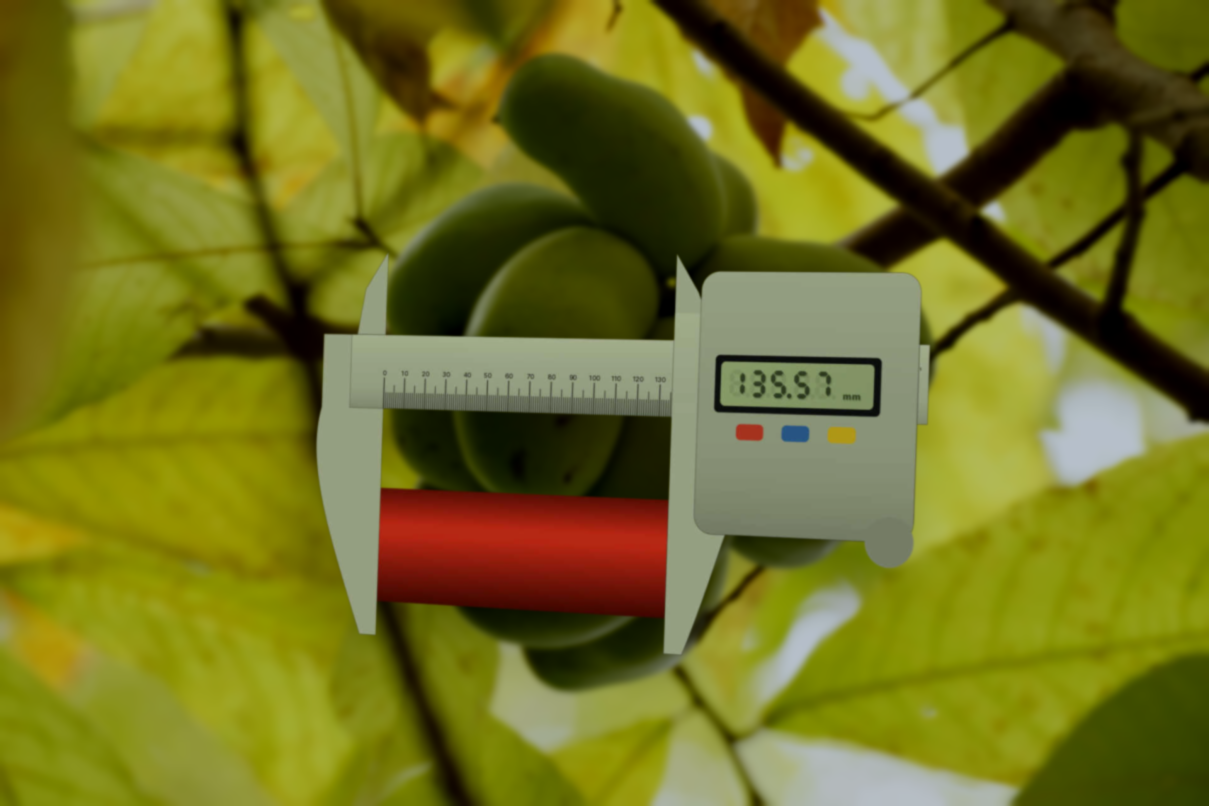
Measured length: 135.57 mm
